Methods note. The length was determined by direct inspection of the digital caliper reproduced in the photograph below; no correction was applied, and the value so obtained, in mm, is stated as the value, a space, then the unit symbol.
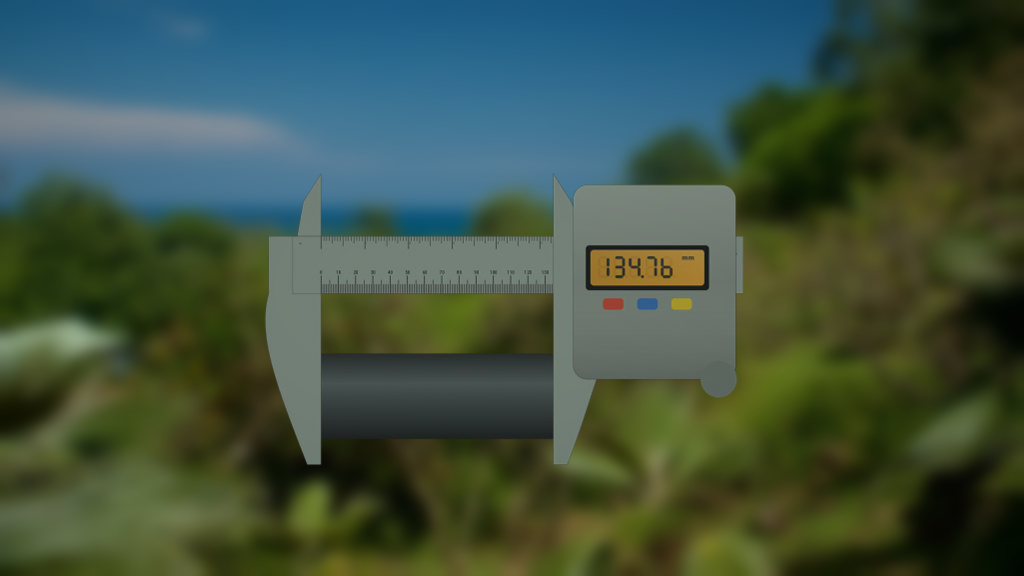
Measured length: 134.76 mm
